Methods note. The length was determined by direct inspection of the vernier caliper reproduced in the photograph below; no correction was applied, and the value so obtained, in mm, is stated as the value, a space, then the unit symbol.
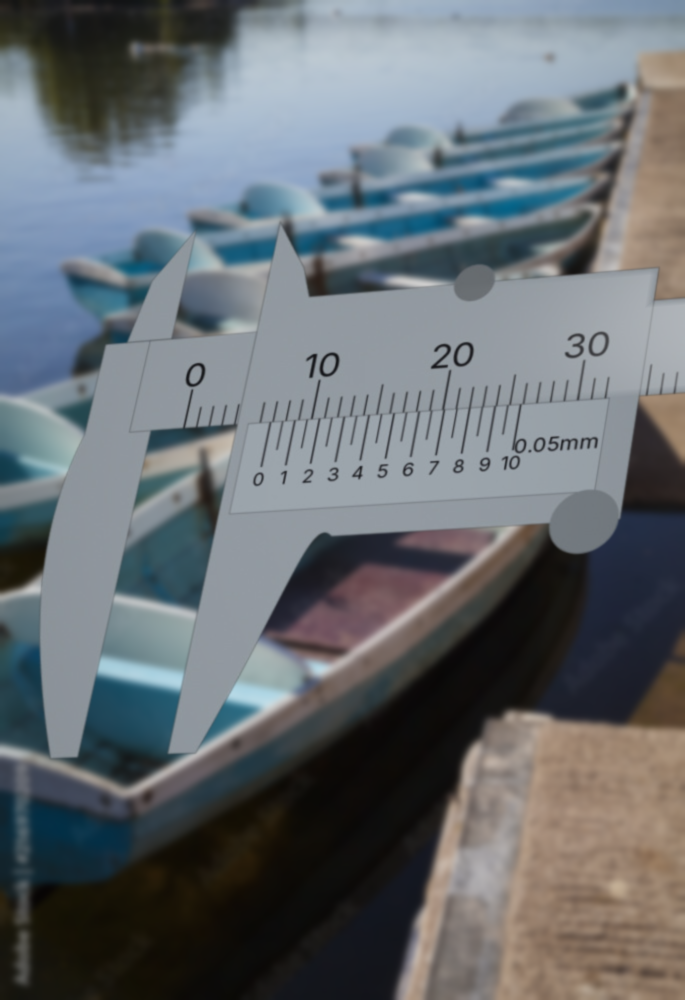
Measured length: 6.8 mm
